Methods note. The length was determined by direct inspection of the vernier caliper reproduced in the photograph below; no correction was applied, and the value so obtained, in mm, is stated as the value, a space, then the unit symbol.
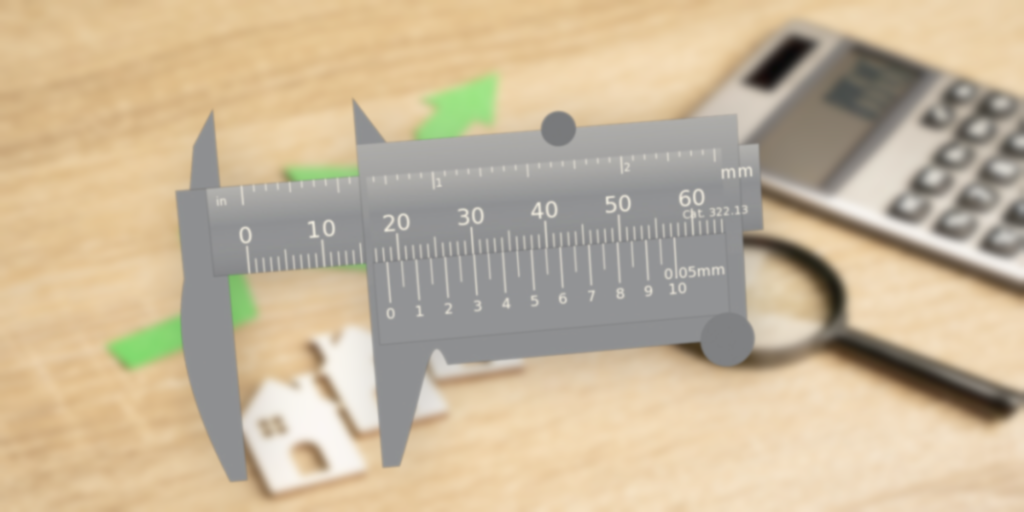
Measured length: 18.4 mm
